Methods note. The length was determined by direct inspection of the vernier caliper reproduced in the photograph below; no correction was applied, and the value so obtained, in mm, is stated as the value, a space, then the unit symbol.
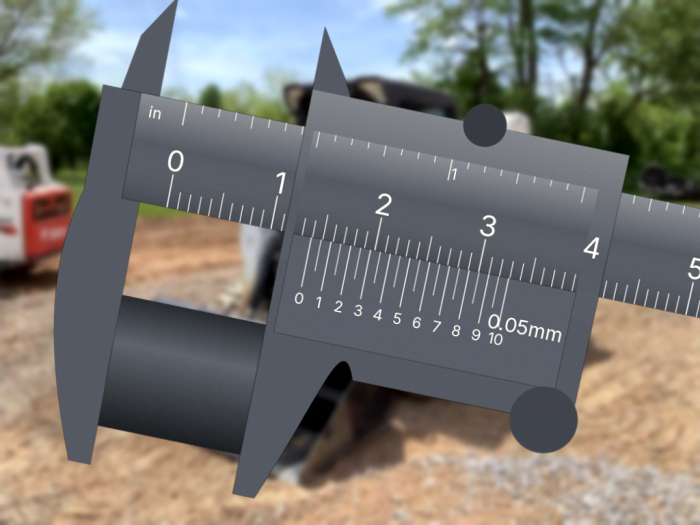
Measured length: 13.9 mm
